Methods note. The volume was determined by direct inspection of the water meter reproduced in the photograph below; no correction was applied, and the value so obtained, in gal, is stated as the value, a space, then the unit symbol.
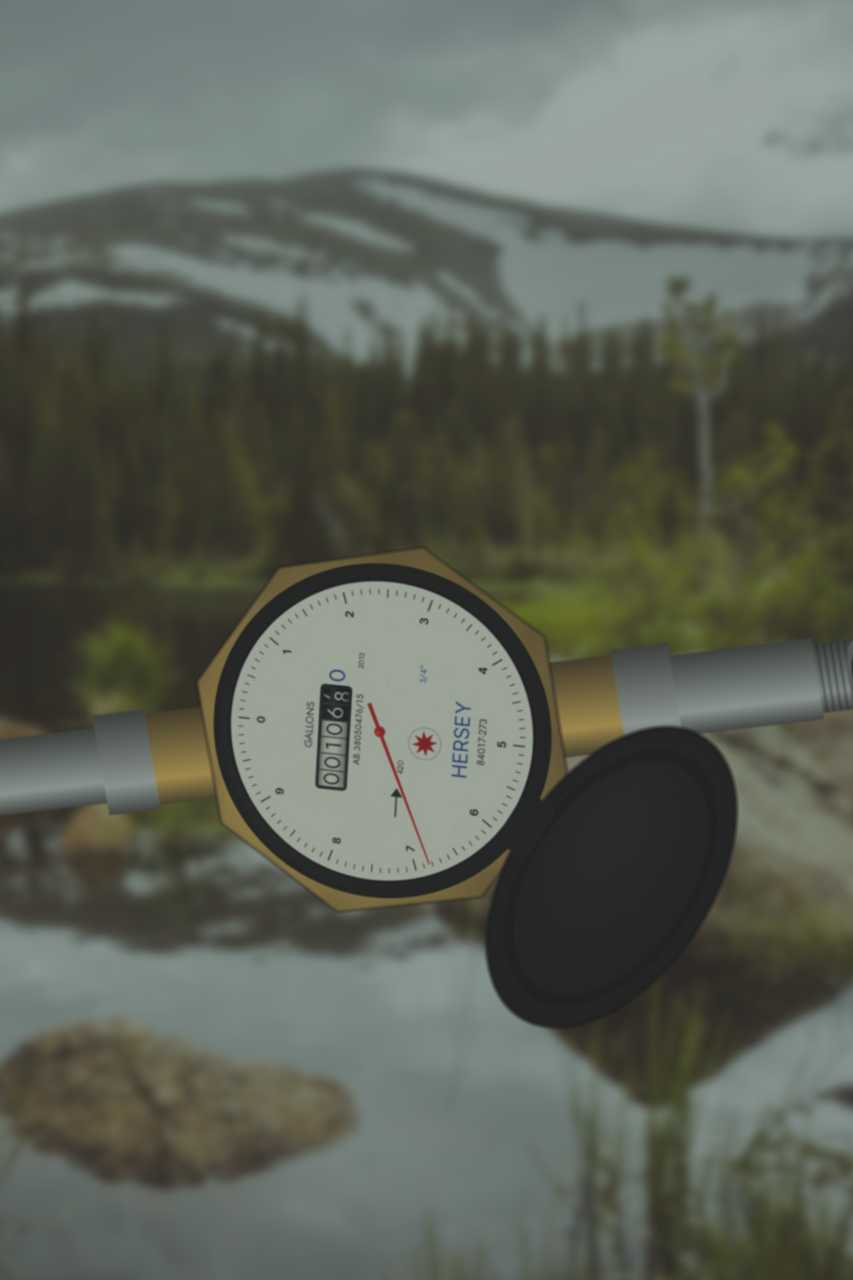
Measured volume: 10676.8 gal
